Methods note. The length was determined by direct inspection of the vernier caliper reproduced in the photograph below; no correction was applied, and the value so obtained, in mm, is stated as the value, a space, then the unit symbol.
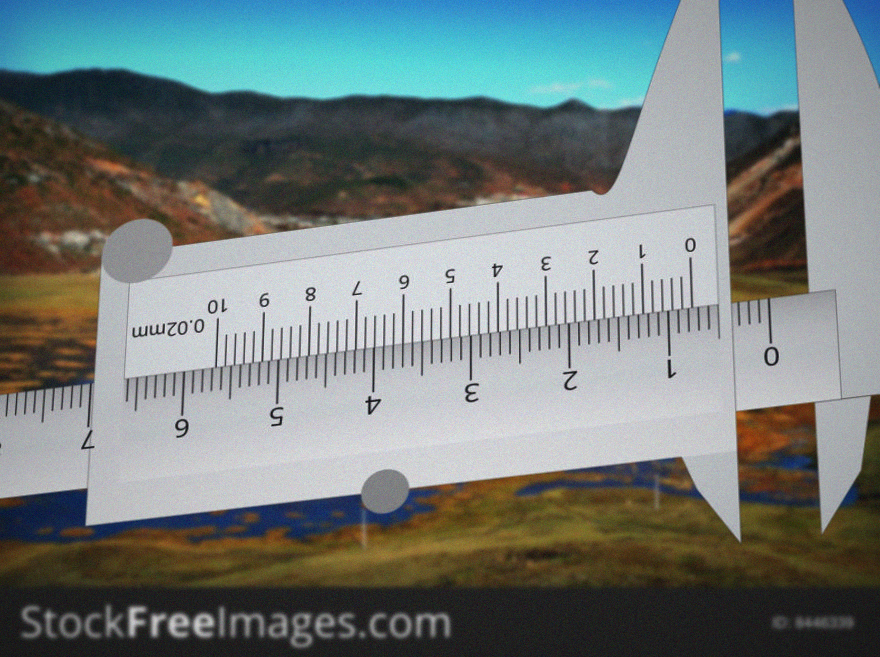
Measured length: 7.6 mm
